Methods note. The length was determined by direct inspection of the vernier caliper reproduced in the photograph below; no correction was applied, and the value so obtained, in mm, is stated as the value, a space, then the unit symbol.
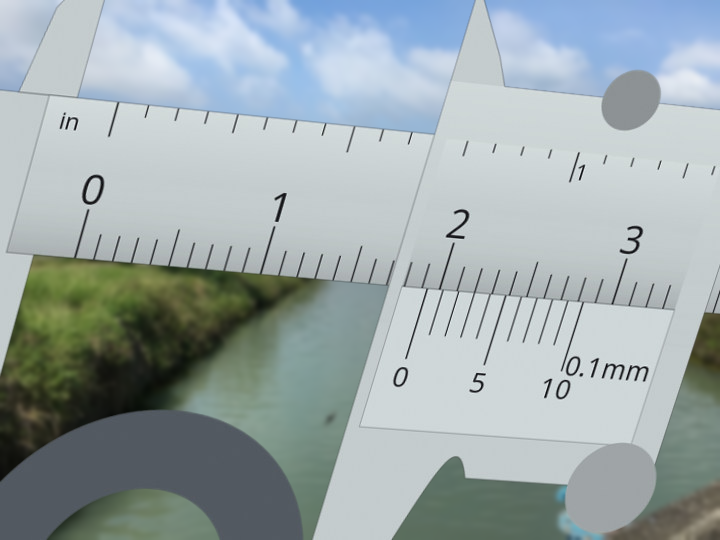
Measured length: 19.3 mm
